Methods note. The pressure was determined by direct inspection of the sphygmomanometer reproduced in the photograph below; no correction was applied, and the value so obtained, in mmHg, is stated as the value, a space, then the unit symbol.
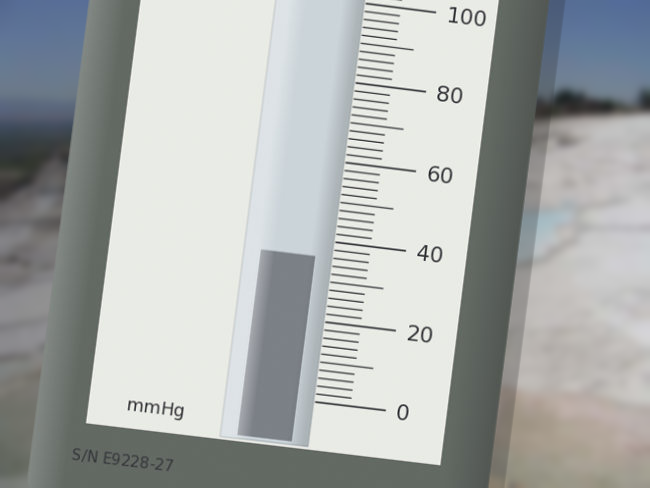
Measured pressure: 36 mmHg
